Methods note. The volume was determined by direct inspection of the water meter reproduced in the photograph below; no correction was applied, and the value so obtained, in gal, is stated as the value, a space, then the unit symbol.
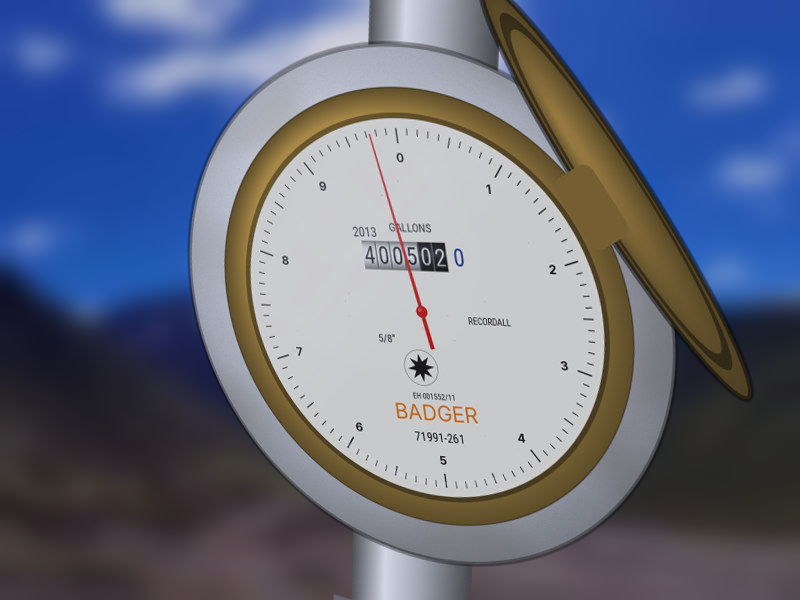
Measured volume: 4005019.7 gal
